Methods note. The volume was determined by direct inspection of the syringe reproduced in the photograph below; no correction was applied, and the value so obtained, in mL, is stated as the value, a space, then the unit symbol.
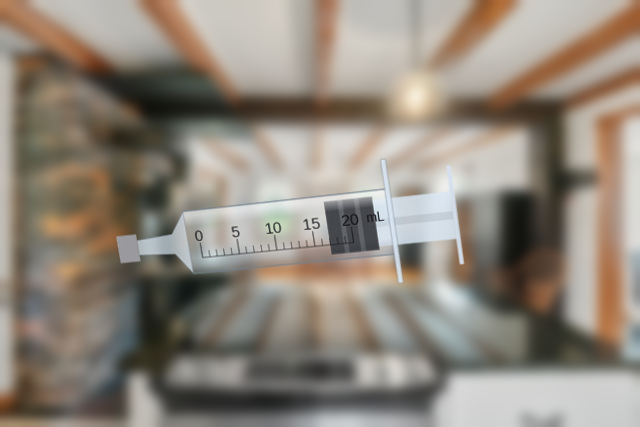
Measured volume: 17 mL
